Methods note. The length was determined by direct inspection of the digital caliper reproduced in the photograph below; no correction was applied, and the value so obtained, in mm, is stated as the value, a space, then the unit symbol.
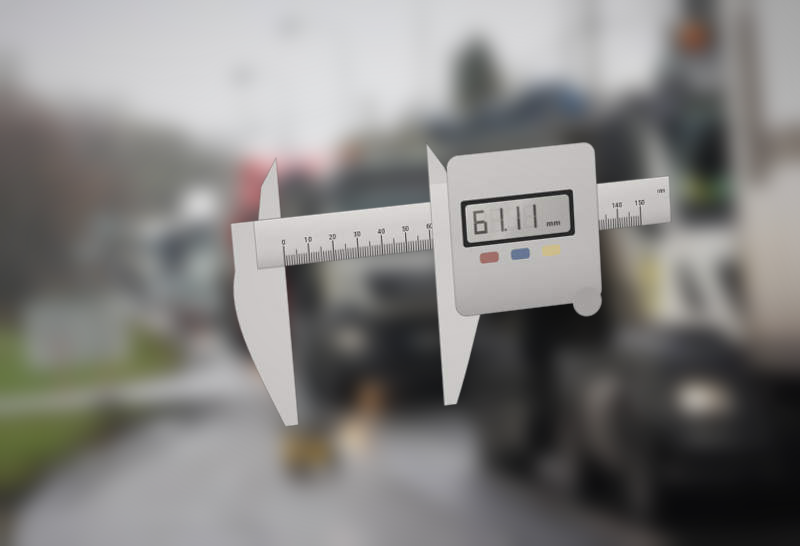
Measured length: 61.11 mm
